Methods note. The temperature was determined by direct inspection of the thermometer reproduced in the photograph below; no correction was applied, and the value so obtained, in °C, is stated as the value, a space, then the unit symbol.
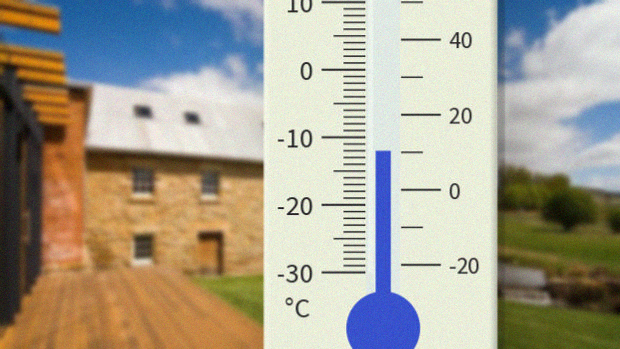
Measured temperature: -12 °C
